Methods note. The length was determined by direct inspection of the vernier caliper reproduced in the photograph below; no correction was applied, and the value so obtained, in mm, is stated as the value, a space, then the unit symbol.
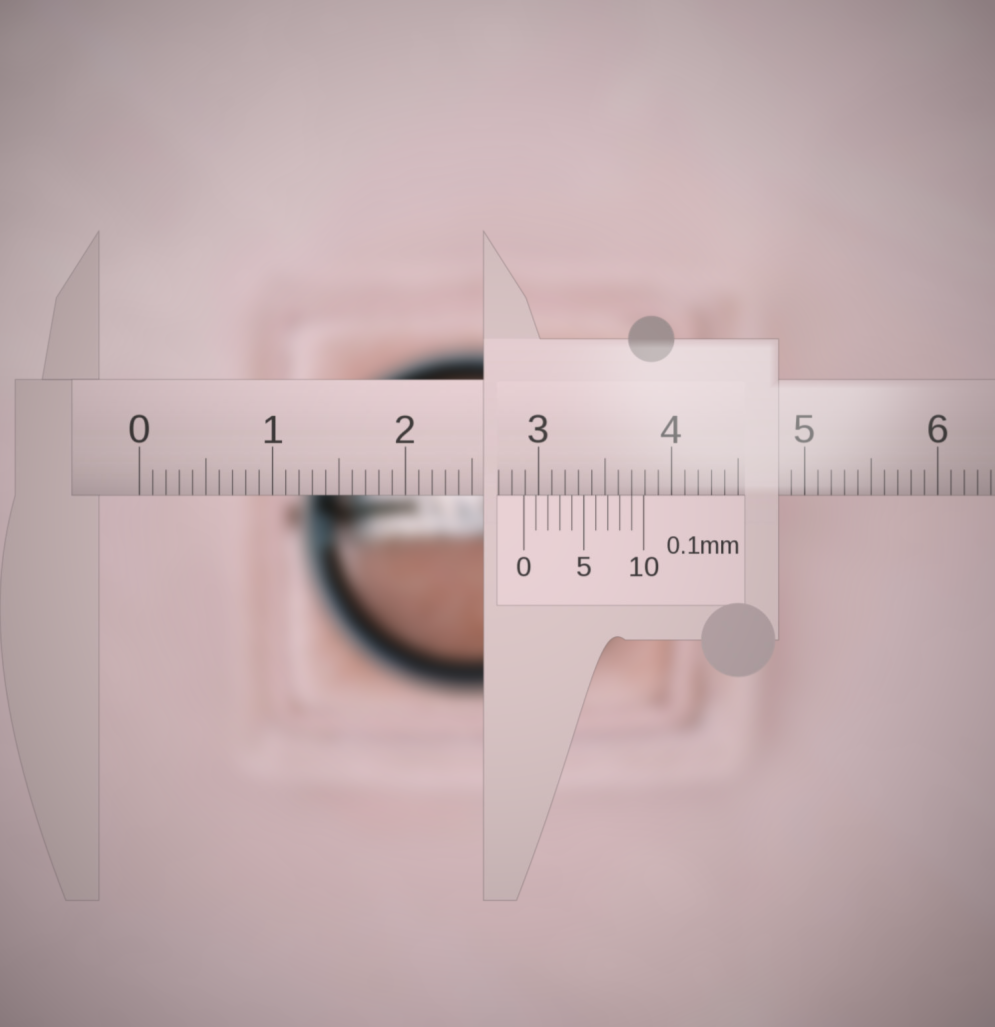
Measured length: 28.9 mm
